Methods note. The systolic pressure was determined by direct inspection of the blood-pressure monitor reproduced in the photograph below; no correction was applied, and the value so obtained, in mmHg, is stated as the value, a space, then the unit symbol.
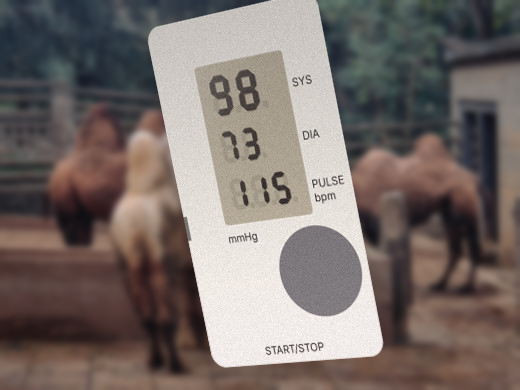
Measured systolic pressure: 98 mmHg
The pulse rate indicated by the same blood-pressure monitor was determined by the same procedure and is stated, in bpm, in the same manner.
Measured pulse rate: 115 bpm
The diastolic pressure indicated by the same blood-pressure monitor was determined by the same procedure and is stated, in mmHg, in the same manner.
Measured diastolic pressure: 73 mmHg
